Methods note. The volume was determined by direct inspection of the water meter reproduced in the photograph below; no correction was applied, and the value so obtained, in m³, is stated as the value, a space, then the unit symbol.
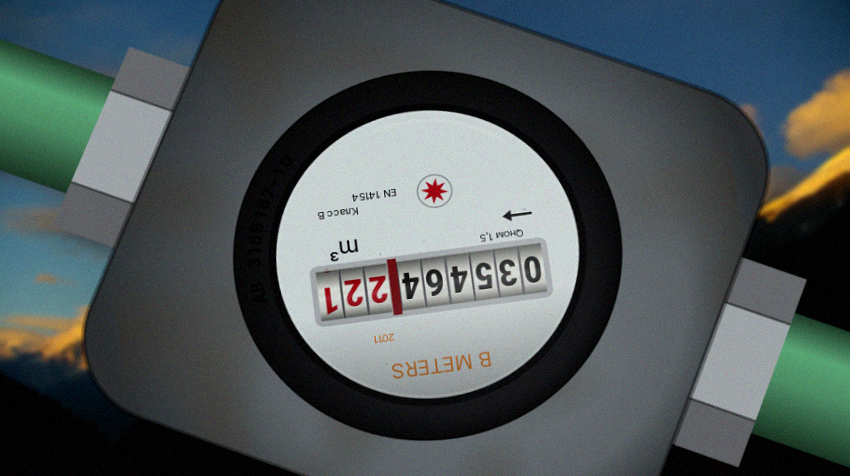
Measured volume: 35464.221 m³
